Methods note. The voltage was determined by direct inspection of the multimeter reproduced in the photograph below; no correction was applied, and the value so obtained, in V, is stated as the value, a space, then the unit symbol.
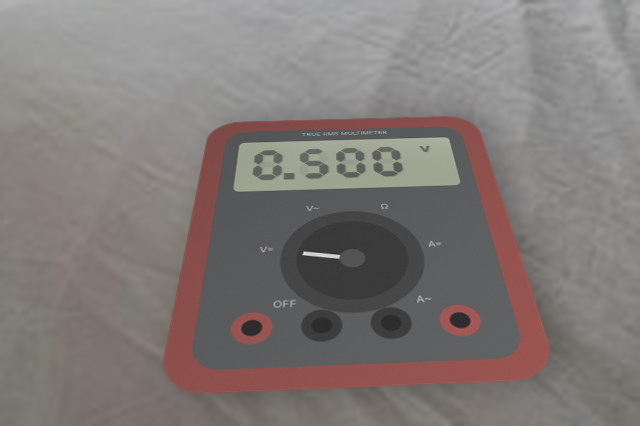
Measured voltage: 0.500 V
